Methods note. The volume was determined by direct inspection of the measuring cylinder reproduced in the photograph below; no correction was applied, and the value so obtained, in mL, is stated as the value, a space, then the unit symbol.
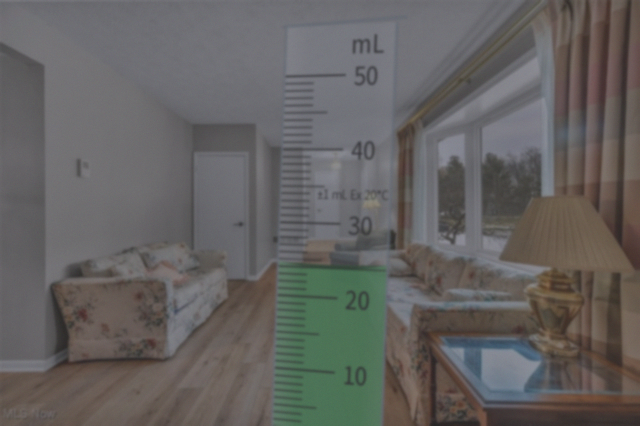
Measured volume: 24 mL
